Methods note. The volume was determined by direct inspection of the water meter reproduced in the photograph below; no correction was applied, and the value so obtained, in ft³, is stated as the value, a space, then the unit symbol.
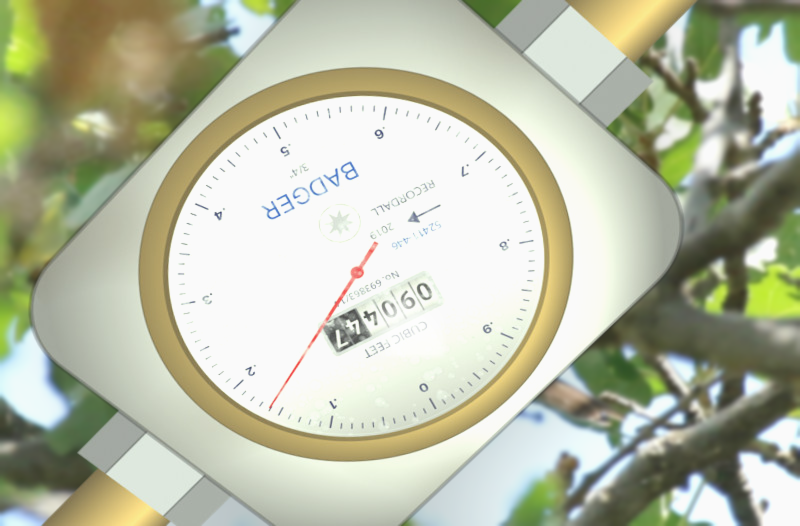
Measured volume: 90447.16 ft³
